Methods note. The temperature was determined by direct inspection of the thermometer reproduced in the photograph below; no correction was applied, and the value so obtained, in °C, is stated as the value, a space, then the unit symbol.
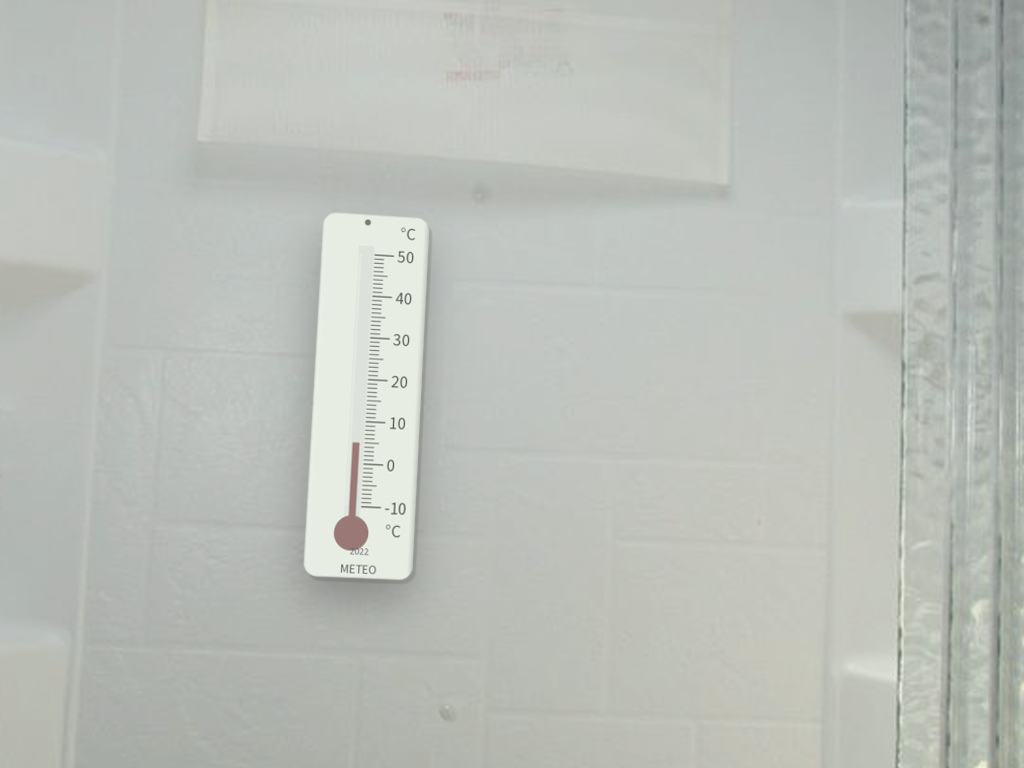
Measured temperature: 5 °C
